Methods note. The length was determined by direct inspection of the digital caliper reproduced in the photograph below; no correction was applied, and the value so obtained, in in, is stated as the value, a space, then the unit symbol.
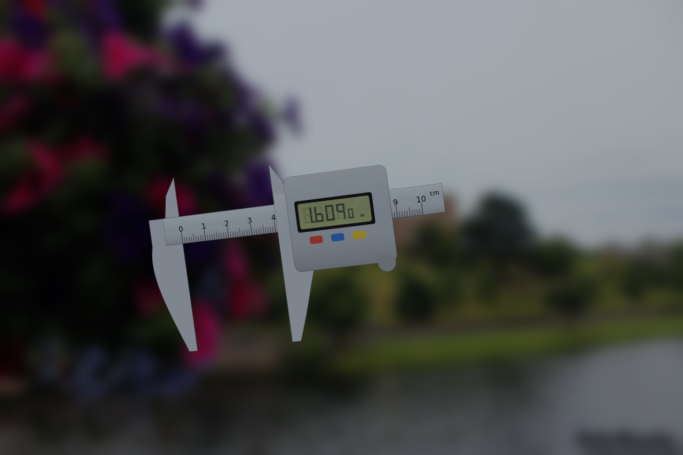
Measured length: 1.6090 in
